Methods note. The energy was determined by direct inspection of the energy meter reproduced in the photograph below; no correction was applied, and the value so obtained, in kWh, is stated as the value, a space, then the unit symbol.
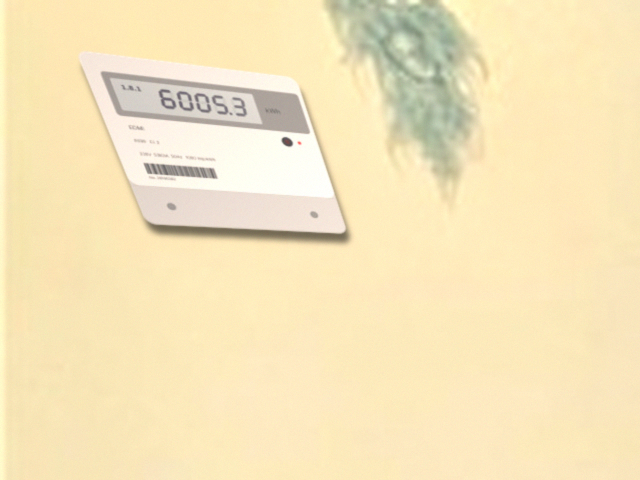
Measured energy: 6005.3 kWh
